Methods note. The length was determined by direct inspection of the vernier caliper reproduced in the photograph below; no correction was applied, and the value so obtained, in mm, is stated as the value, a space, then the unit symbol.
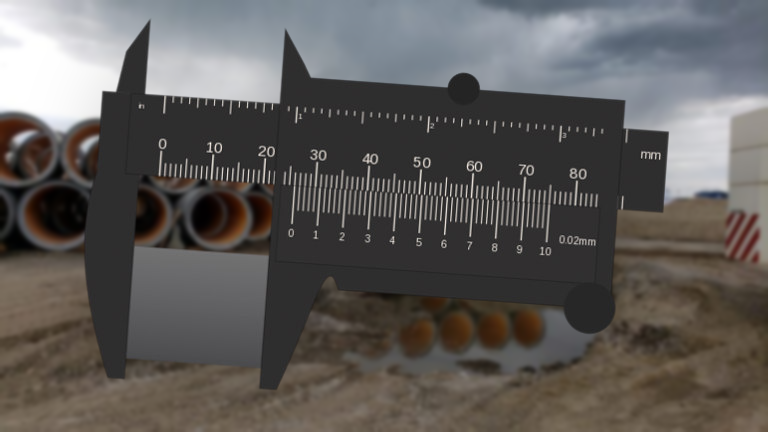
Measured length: 26.0 mm
